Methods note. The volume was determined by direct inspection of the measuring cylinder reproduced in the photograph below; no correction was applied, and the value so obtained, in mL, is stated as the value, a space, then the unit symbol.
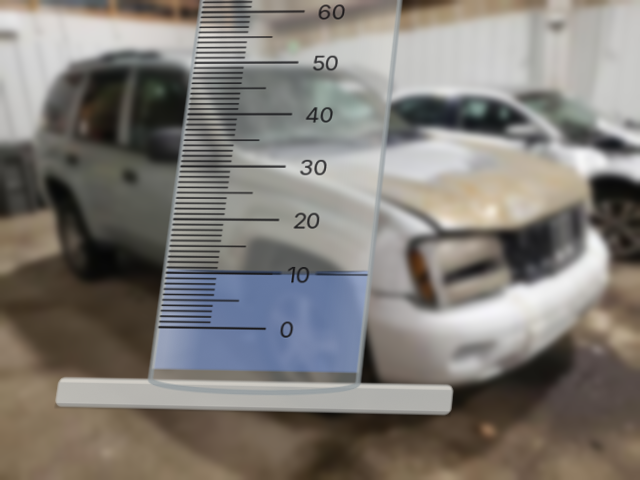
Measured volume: 10 mL
